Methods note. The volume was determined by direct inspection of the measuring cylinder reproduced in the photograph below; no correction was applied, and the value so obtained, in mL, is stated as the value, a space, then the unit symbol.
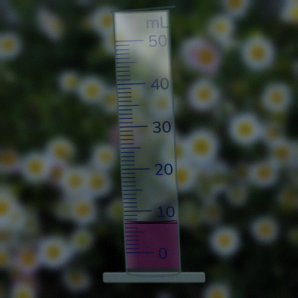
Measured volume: 7 mL
